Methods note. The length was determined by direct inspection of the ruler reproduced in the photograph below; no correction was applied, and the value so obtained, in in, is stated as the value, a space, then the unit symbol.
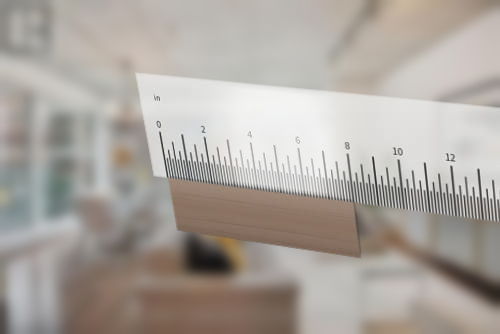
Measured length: 8 in
